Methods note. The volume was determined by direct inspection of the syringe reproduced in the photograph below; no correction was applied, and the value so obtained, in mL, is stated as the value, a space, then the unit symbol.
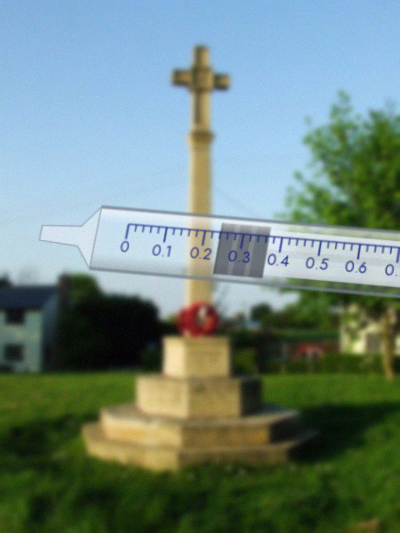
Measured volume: 0.24 mL
